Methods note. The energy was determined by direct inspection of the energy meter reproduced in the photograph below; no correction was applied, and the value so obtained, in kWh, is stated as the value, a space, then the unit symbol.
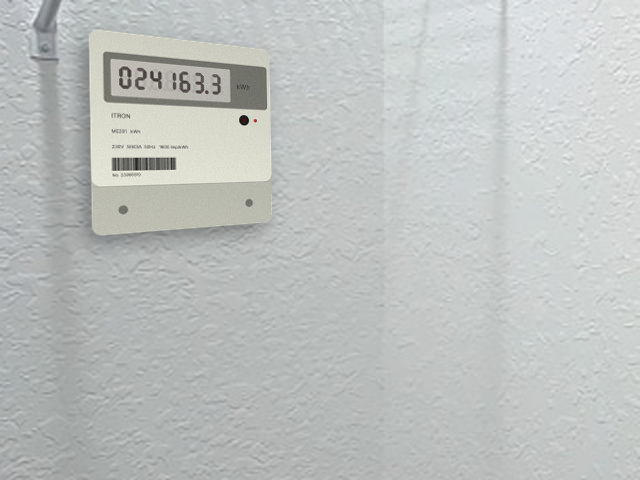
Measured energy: 24163.3 kWh
